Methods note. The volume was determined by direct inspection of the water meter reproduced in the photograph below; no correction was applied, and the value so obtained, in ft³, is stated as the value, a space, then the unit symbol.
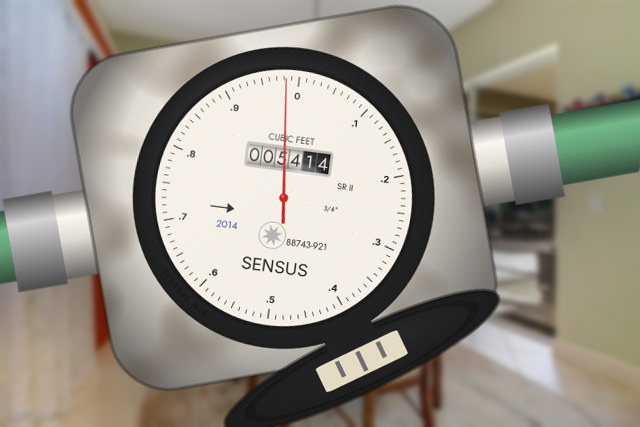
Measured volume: 5413.98 ft³
